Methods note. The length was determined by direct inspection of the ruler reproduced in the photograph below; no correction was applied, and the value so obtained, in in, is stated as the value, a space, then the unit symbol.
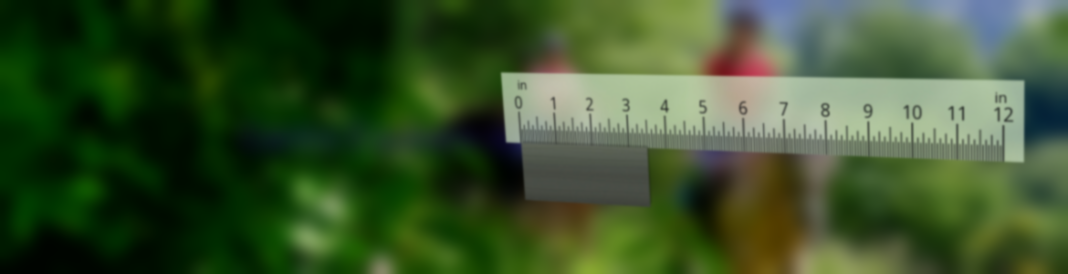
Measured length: 3.5 in
